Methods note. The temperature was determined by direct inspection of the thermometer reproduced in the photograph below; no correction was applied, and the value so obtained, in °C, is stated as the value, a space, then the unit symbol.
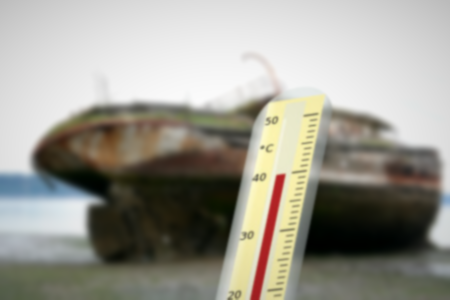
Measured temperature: 40 °C
